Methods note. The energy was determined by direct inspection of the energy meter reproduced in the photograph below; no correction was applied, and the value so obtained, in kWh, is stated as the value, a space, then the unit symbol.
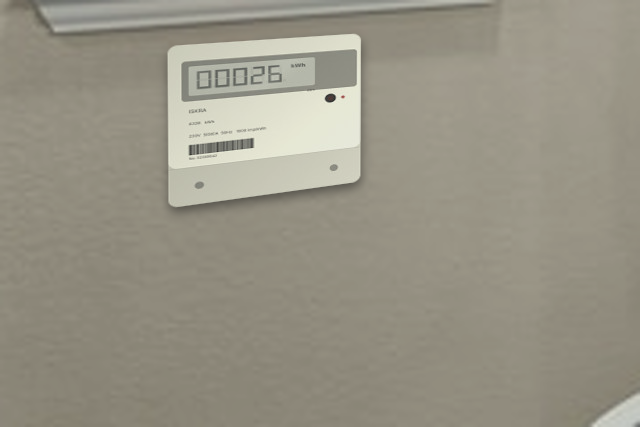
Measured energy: 26 kWh
